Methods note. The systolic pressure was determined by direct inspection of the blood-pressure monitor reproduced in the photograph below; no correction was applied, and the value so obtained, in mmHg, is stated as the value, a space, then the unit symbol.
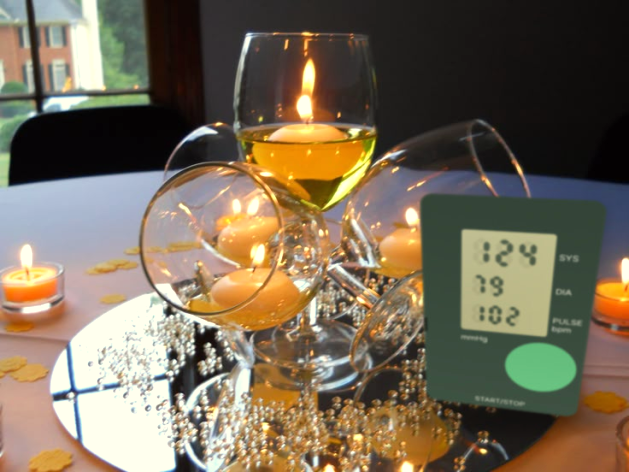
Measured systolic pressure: 124 mmHg
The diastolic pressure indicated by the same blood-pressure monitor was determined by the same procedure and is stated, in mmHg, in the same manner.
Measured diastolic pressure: 79 mmHg
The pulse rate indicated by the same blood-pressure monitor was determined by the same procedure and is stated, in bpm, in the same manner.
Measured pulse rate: 102 bpm
